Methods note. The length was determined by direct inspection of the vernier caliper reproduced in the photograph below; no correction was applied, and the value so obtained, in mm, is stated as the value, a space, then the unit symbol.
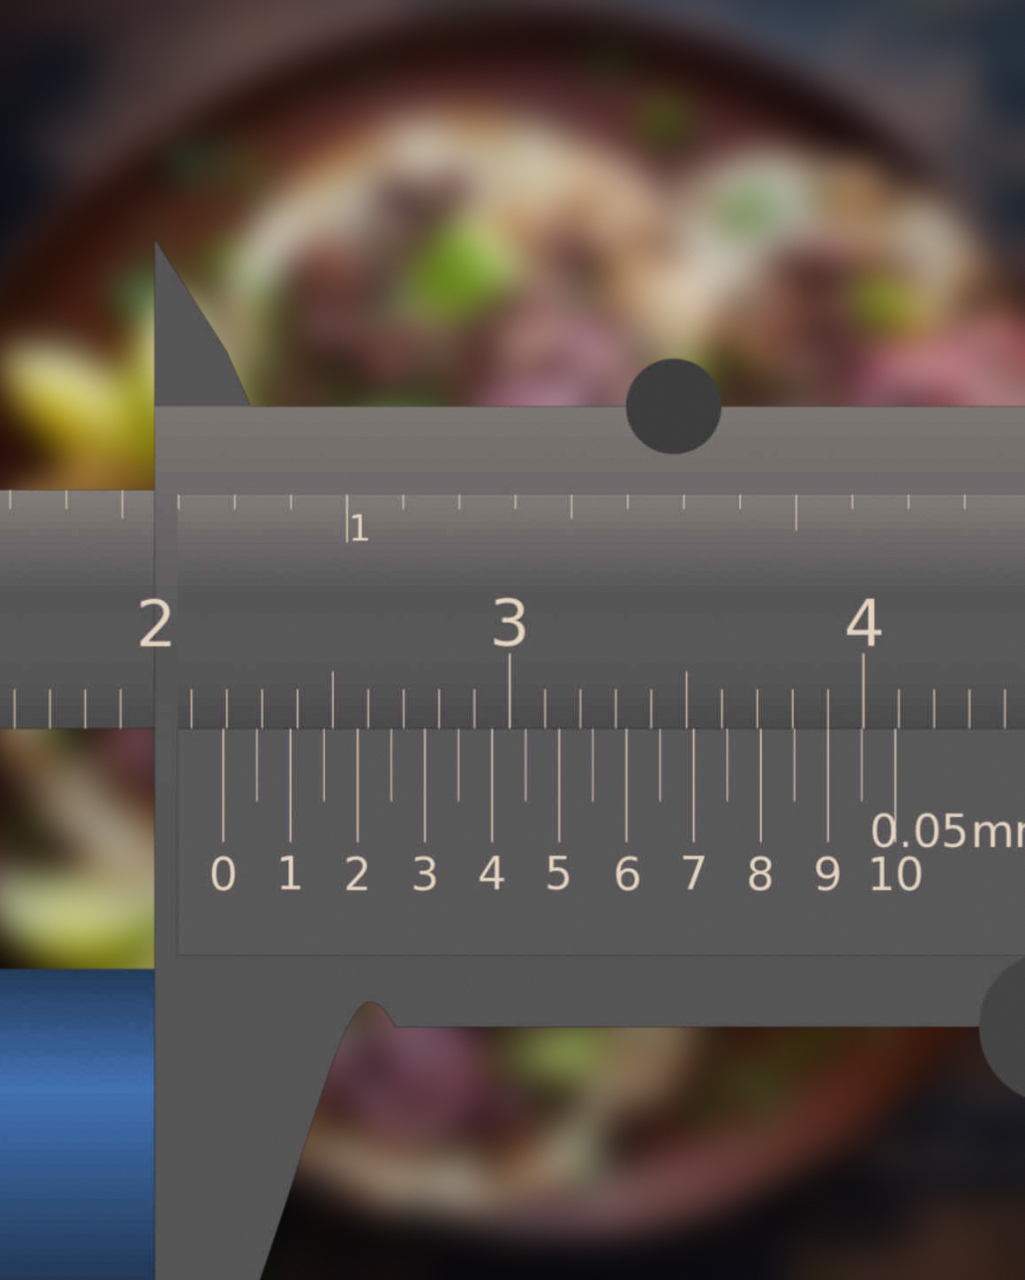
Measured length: 21.90 mm
